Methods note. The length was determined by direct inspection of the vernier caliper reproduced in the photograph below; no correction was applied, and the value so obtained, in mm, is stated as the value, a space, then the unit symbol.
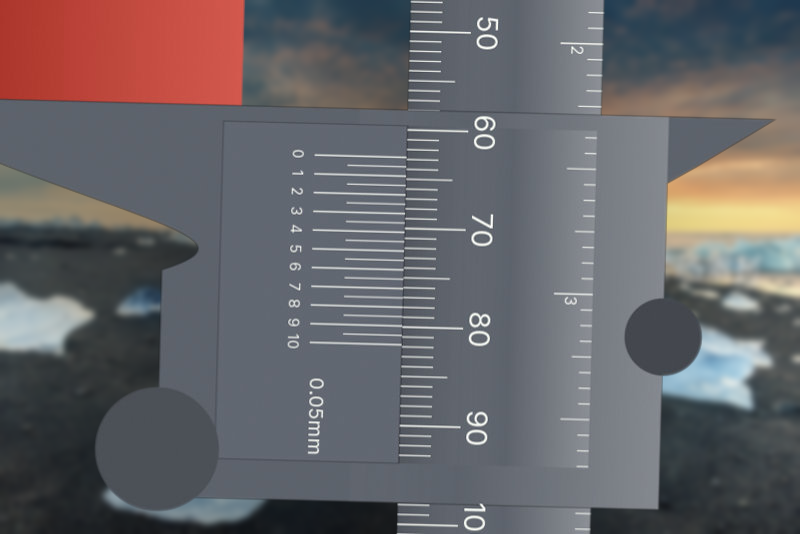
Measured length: 62.8 mm
